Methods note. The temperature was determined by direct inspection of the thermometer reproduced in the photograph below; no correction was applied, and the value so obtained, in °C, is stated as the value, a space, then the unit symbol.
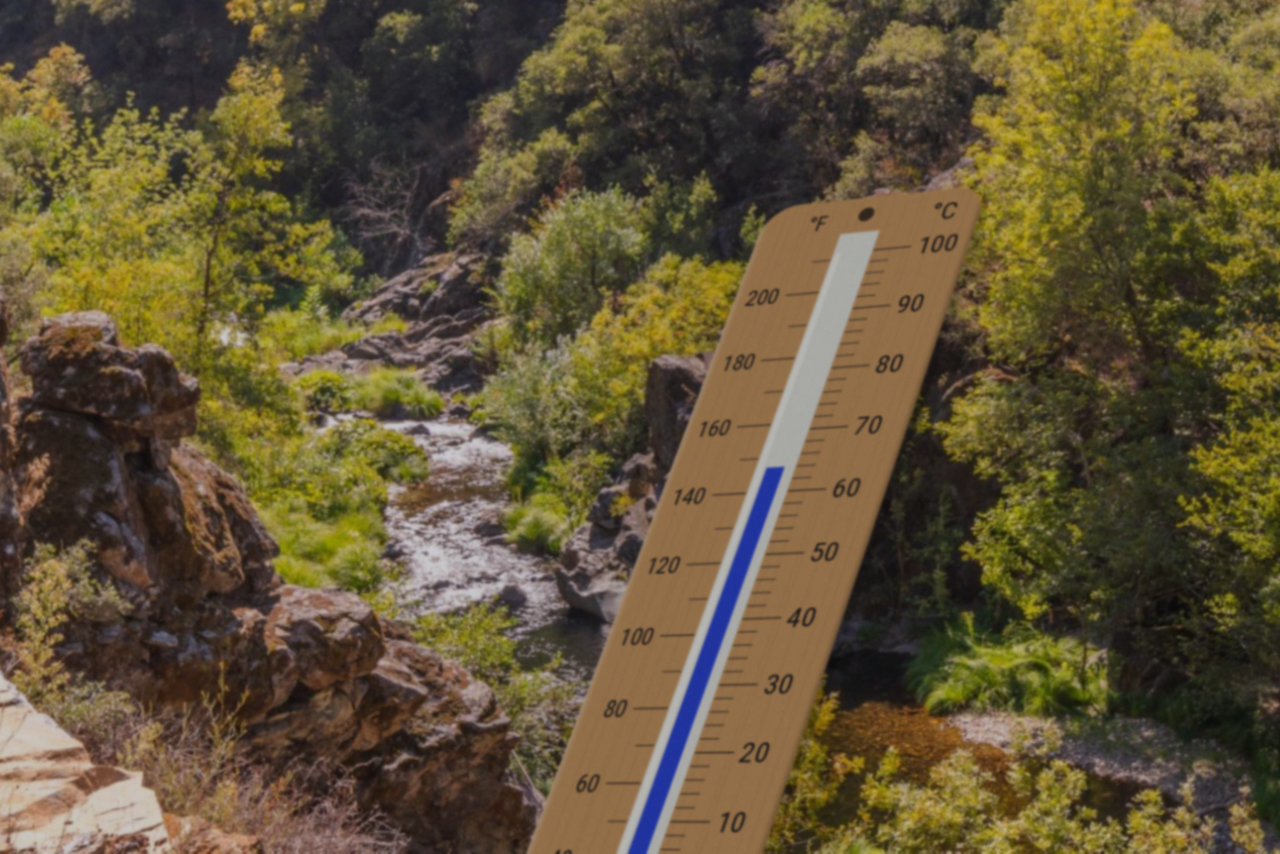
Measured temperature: 64 °C
